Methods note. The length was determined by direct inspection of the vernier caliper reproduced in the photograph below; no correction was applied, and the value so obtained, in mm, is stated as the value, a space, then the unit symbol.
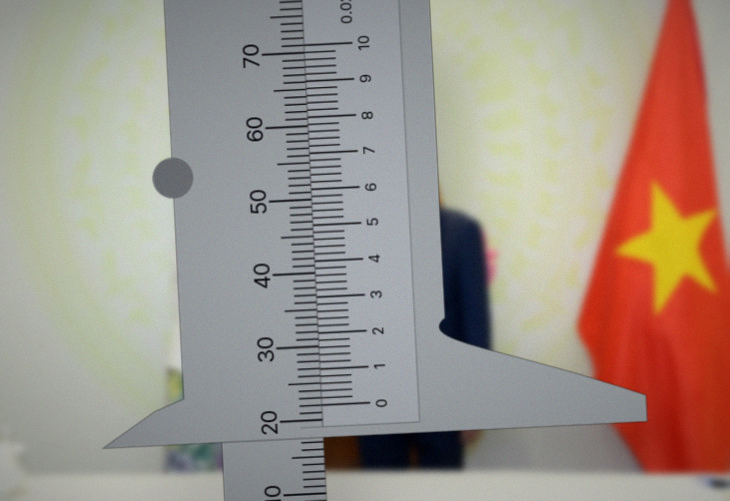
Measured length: 22.0 mm
